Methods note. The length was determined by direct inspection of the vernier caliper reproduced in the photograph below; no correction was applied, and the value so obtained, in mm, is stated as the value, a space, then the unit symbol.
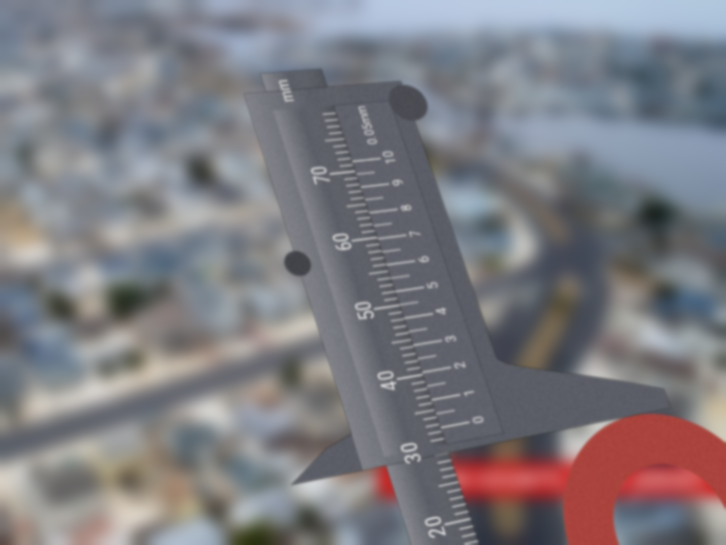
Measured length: 32.5 mm
